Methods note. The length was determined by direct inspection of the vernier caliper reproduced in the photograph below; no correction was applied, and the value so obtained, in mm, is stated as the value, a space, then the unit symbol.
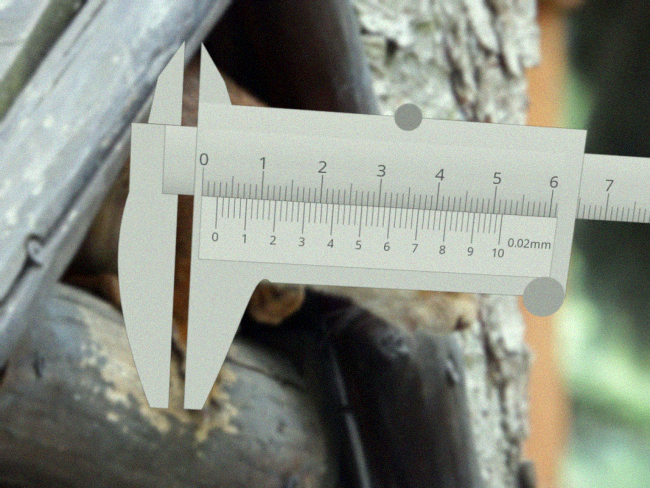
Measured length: 2.6 mm
